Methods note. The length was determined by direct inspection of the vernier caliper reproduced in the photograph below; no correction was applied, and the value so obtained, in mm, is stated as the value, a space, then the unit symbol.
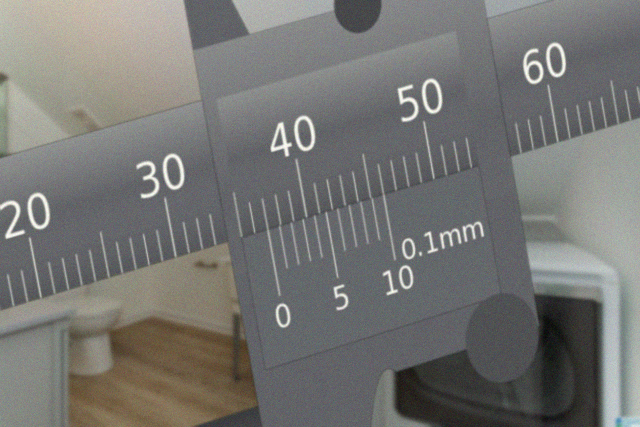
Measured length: 37.0 mm
